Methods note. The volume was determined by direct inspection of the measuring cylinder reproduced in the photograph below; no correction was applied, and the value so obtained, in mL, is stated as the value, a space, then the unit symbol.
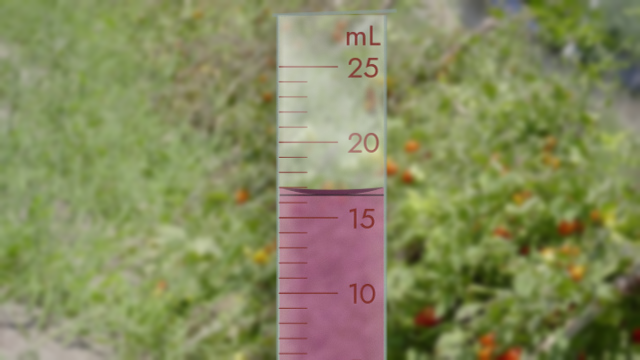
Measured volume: 16.5 mL
